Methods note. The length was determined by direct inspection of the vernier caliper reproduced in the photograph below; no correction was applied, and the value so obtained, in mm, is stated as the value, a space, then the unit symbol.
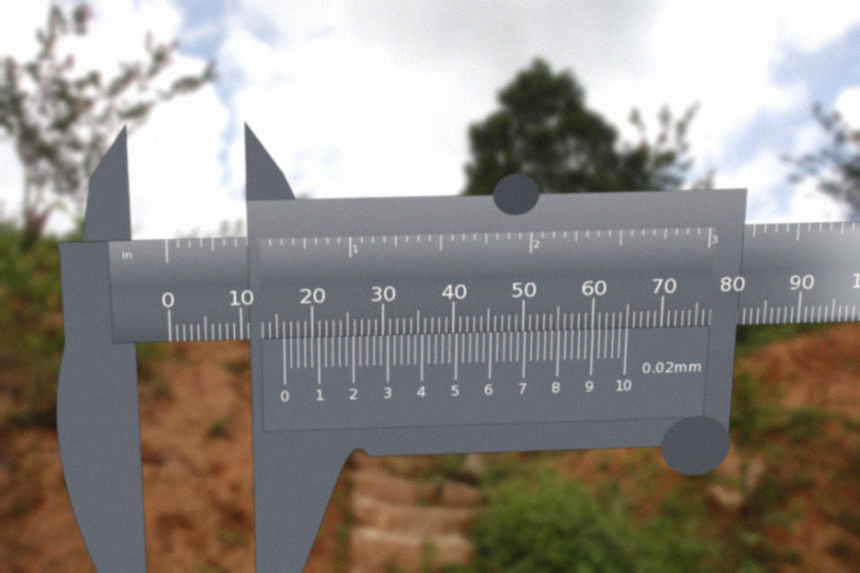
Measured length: 16.0 mm
